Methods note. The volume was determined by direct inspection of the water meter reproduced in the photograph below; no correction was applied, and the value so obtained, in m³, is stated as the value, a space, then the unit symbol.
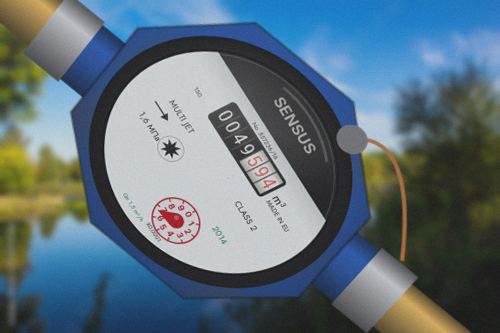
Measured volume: 49.5946 m³
